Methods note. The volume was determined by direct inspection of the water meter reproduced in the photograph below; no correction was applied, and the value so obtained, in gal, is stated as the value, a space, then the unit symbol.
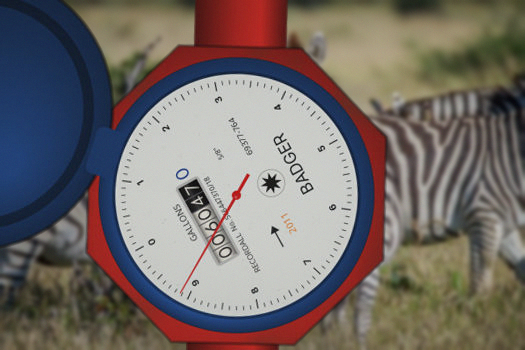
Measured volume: 60469.1 gal
